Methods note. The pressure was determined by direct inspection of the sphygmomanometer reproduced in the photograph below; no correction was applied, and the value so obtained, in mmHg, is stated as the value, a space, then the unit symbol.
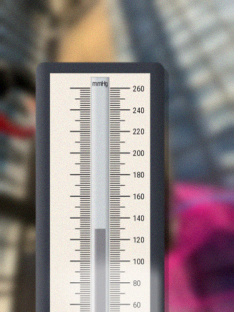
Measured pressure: 130 mmHg
